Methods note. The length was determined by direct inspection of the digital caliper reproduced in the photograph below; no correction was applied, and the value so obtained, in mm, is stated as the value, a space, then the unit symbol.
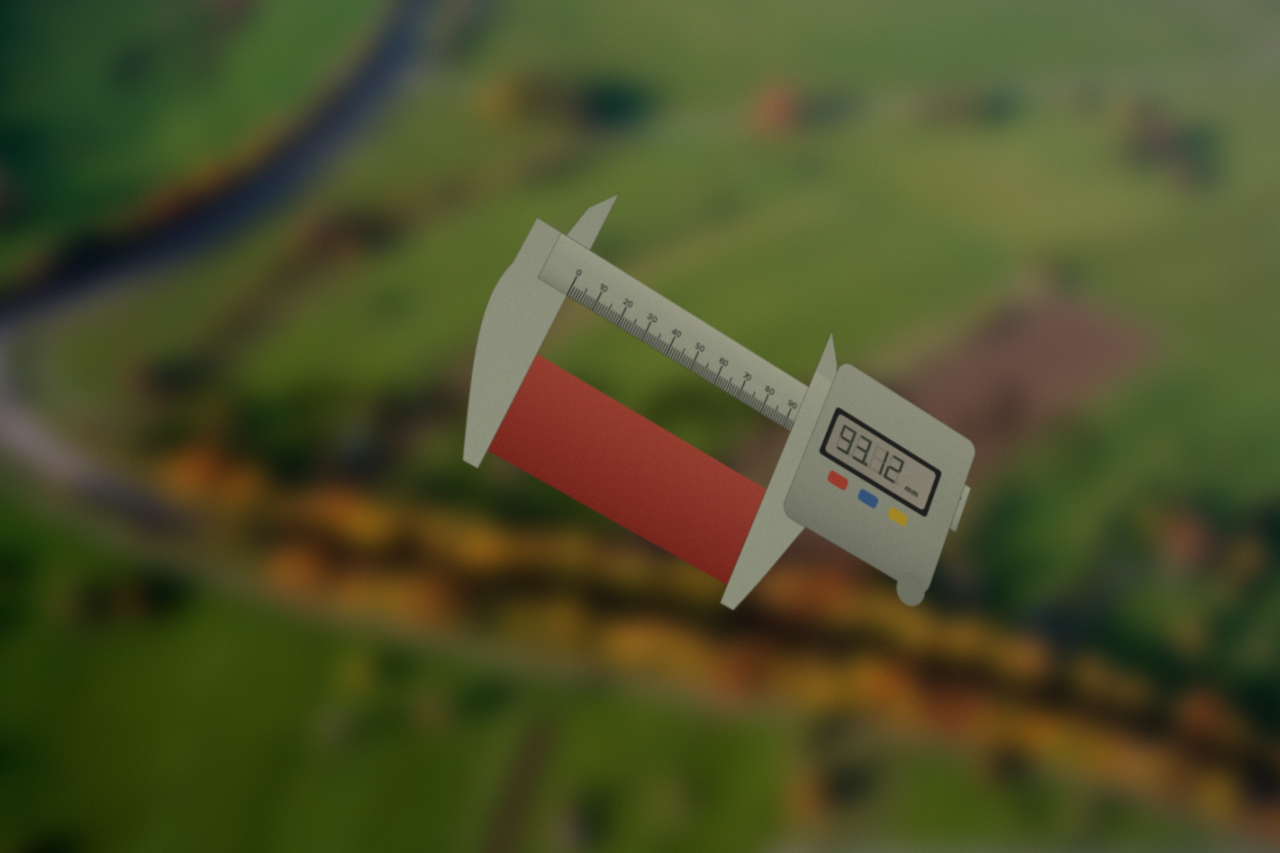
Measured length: 93.12 mm
